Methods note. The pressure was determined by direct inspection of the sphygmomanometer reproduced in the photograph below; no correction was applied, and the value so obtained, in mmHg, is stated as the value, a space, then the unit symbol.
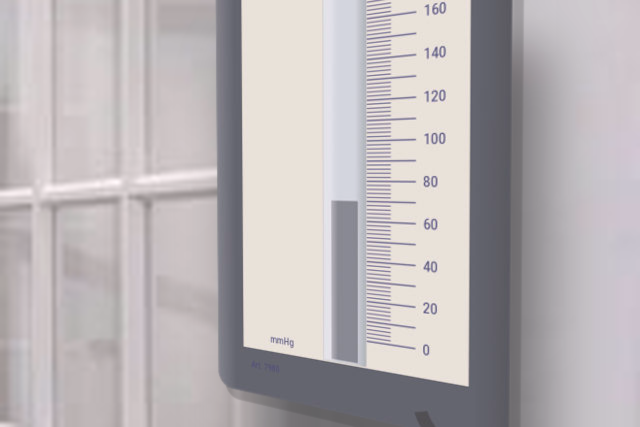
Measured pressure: 70 mmHg
